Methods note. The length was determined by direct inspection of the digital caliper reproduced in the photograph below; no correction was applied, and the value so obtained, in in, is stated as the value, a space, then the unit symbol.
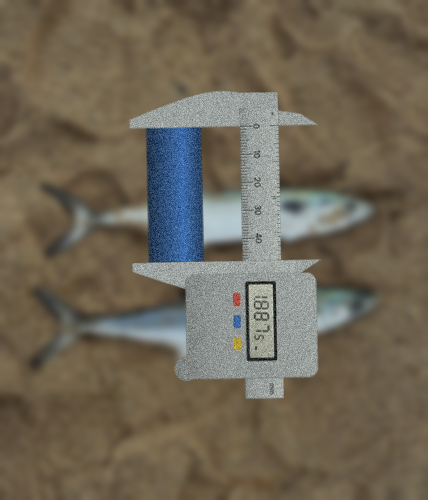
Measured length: 1.8875 in
